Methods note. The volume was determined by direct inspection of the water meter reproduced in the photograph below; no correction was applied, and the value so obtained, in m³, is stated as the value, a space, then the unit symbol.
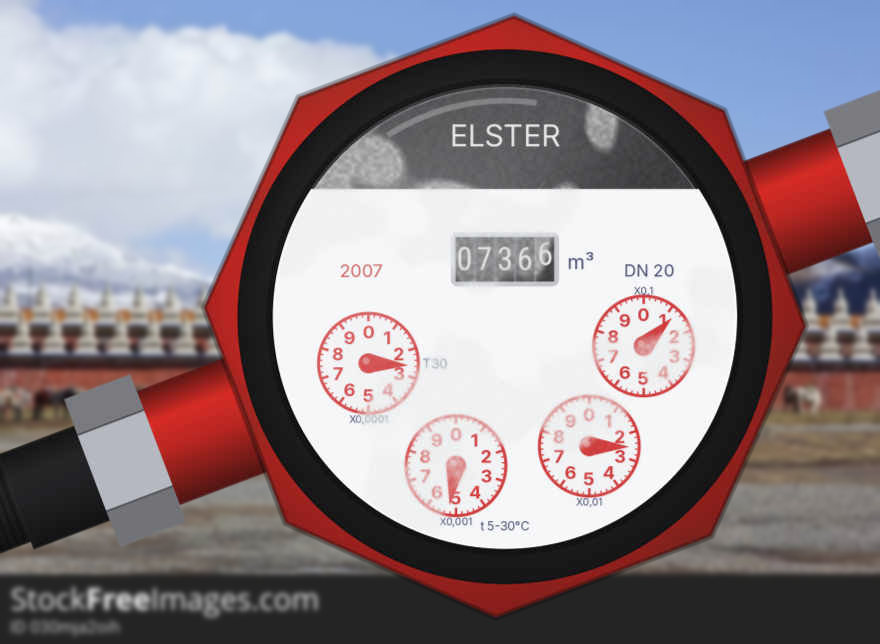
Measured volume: 7366.1252 m³
